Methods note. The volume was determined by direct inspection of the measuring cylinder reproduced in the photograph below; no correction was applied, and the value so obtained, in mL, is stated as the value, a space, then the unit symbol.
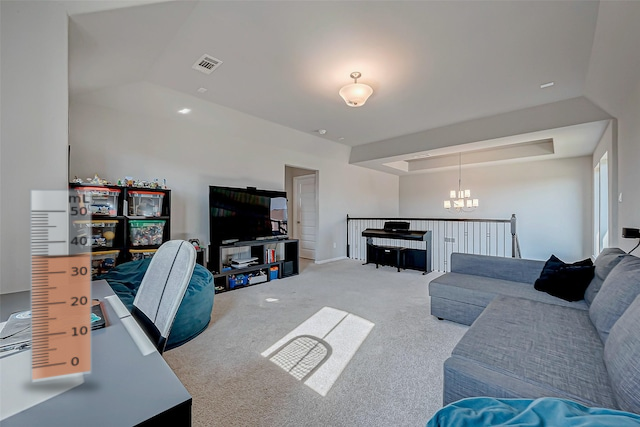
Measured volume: 35 mL
